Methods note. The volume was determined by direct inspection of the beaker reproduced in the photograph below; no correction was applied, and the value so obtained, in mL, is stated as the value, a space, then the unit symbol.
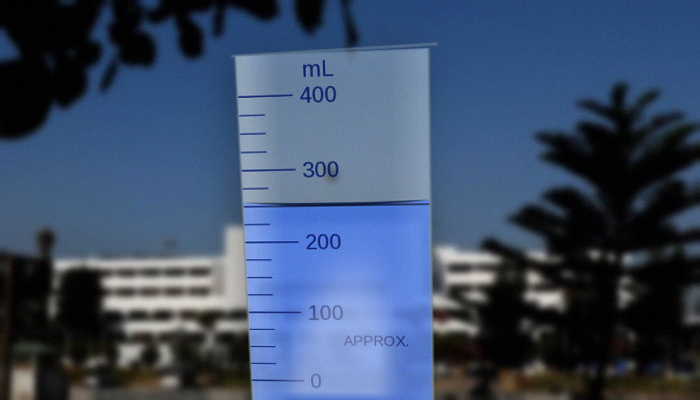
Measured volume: 250 mL
